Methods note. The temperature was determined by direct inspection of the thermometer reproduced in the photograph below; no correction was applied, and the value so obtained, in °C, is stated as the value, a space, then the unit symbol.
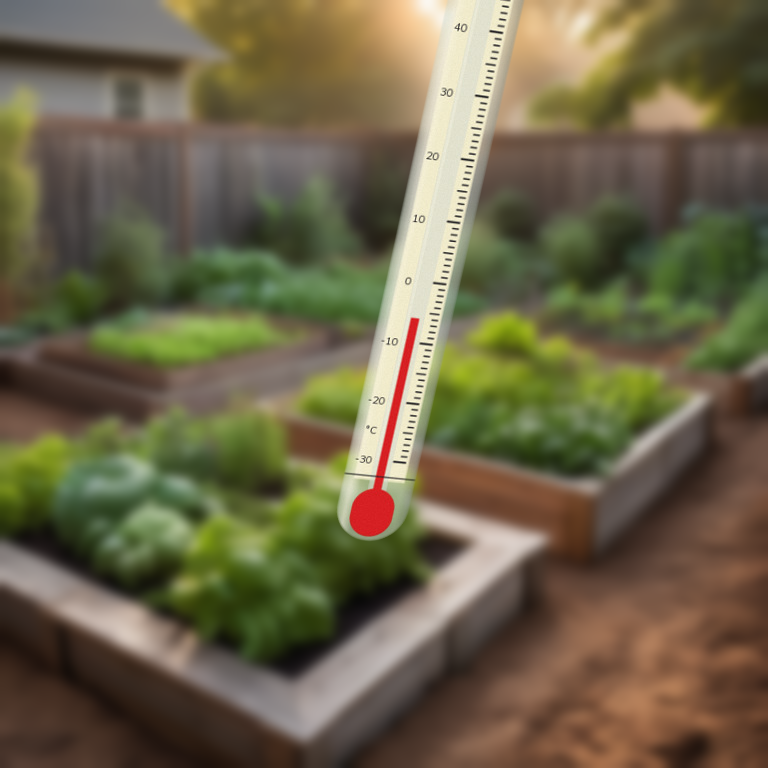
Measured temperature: -6 °C
